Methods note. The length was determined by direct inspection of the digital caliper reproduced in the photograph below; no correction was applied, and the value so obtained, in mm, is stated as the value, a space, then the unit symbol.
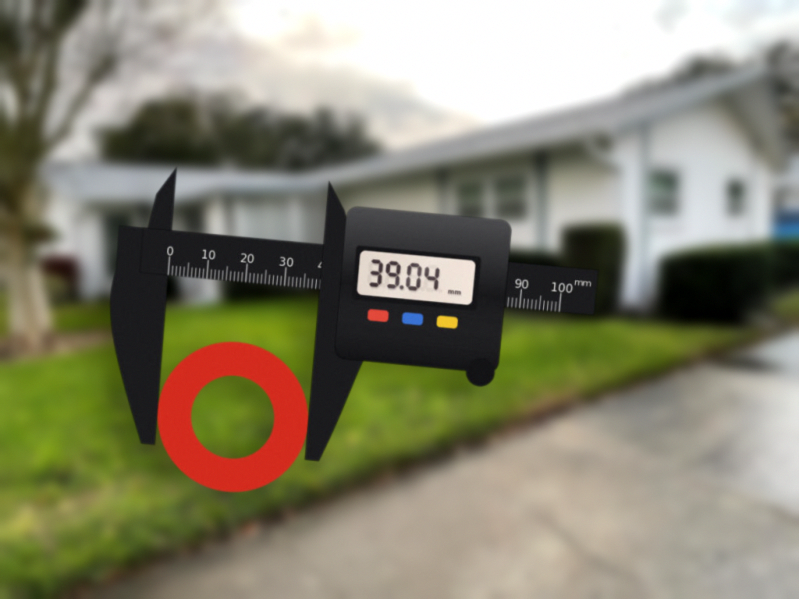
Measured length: 39.04 mm
